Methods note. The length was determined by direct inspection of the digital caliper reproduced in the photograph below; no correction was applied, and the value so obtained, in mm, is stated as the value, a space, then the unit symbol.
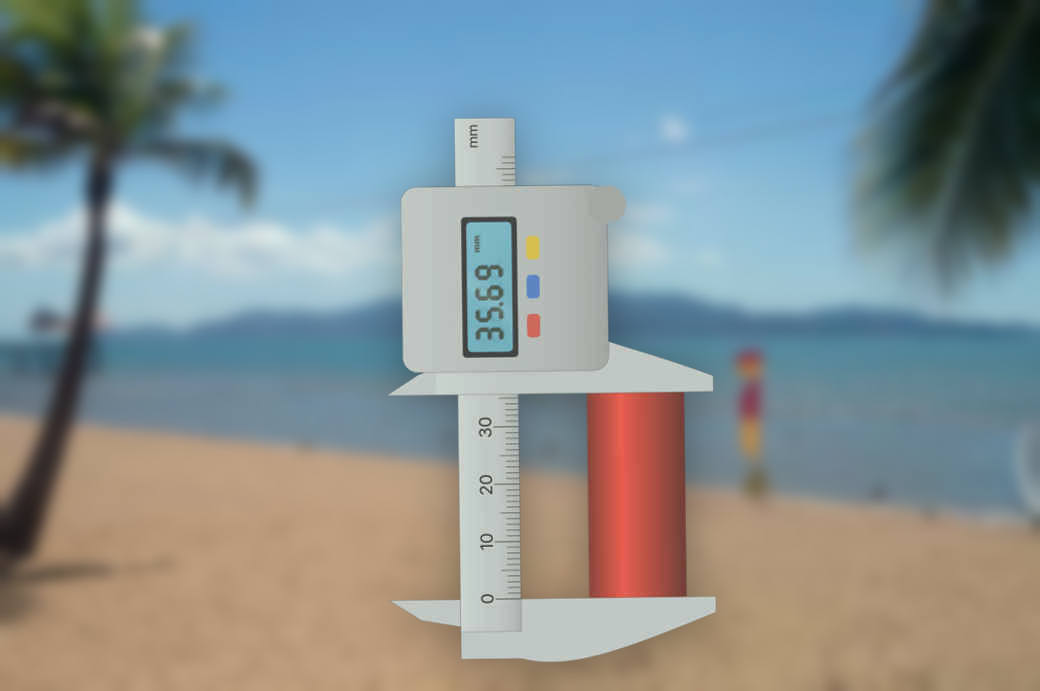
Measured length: 35.69 mm
